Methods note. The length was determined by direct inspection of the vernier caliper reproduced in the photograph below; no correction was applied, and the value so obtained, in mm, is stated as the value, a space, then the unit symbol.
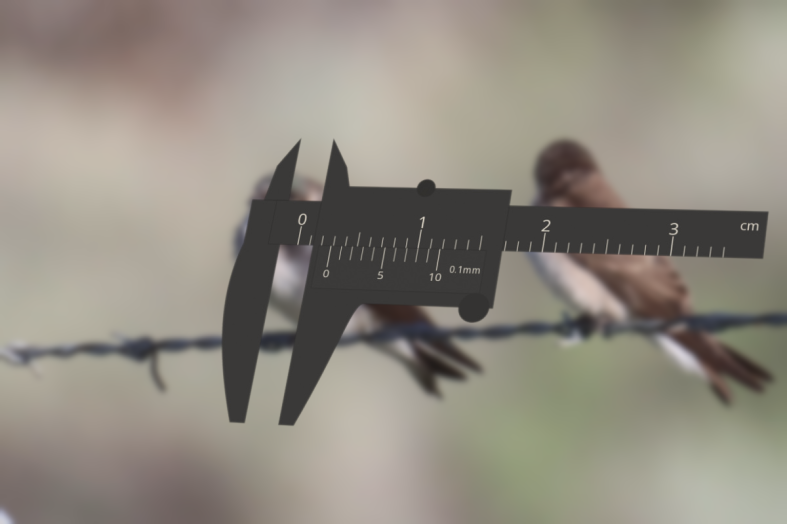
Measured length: 2.8 mm
